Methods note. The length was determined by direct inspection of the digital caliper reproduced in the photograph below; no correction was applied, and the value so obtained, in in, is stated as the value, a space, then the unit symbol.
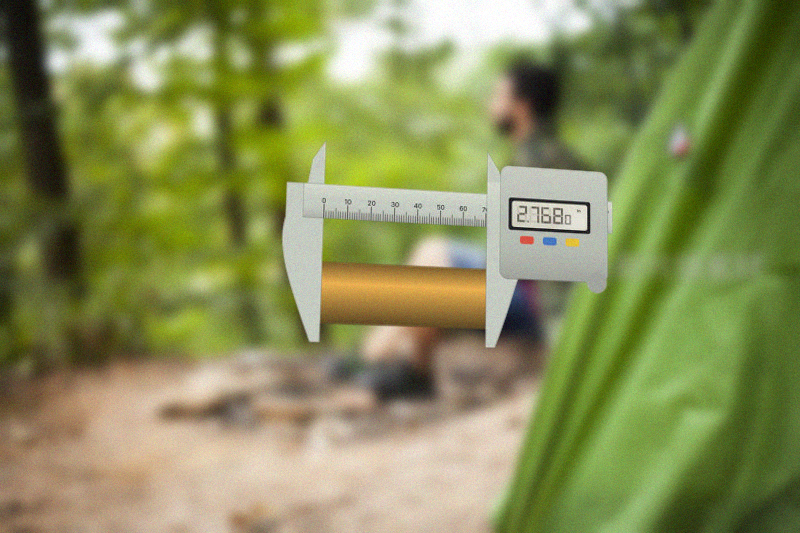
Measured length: 2.7680 in
